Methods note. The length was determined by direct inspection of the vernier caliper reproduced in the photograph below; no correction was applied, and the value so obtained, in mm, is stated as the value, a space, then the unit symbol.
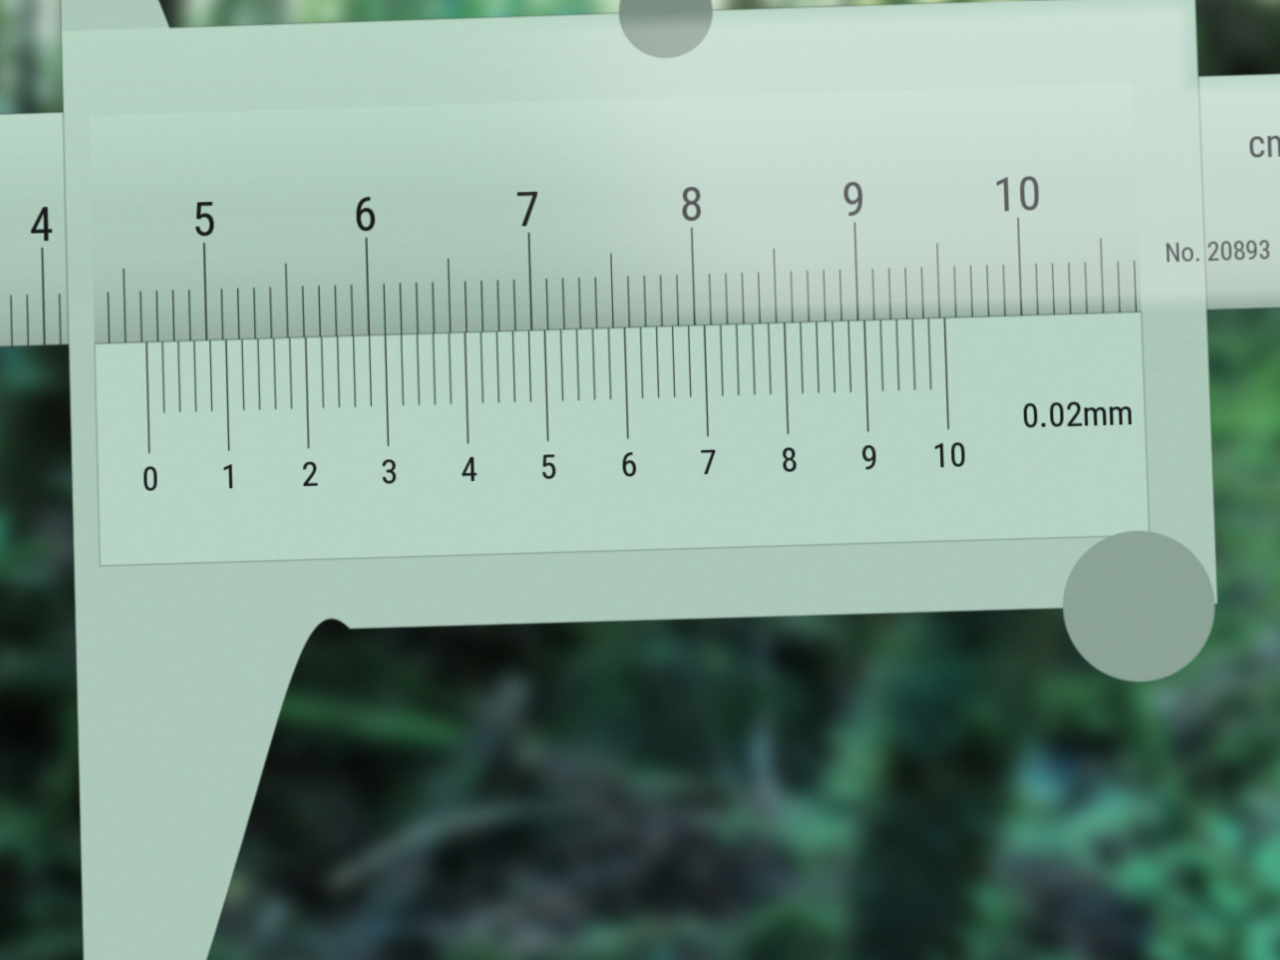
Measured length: 46.3 mm
